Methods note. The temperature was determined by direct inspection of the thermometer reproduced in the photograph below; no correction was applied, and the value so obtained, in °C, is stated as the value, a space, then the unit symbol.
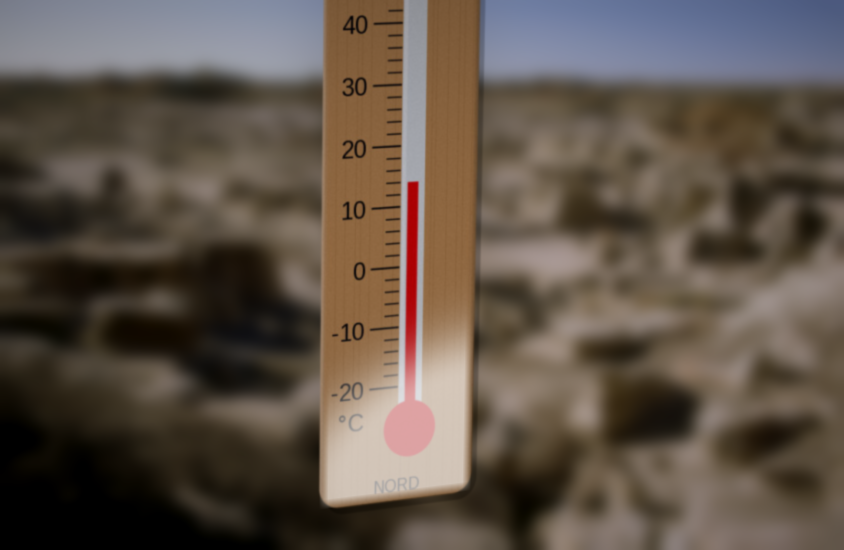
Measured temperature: 14 °C
